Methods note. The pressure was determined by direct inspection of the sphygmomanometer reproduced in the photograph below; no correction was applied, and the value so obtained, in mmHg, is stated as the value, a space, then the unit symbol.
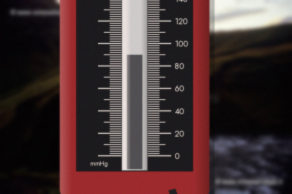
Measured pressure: 90 mmHg
